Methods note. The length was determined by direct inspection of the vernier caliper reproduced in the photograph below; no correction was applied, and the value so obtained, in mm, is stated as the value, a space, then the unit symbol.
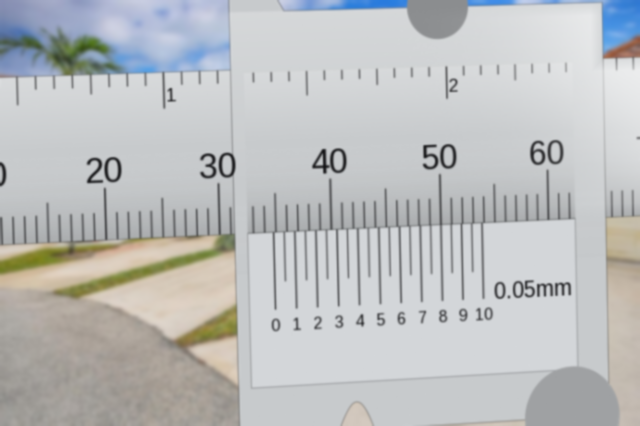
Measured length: 34.8 mm
